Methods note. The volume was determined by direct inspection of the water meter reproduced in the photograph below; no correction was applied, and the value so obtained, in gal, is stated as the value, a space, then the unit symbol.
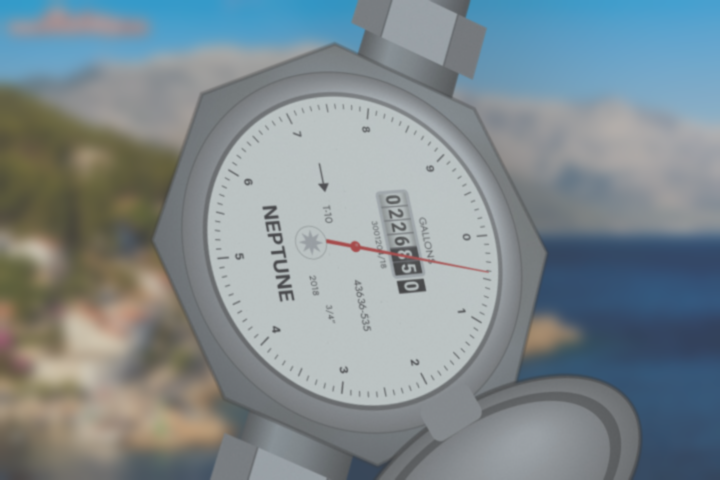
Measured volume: 226850.4 gal
